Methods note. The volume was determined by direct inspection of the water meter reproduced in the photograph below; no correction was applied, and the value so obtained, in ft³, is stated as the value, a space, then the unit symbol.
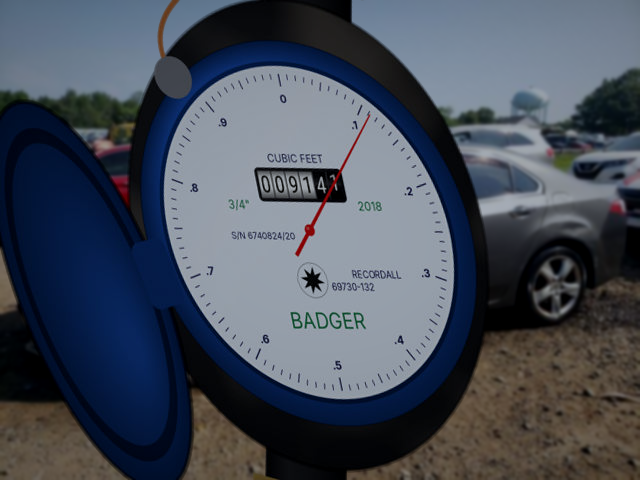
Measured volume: 9141.11 ft³
